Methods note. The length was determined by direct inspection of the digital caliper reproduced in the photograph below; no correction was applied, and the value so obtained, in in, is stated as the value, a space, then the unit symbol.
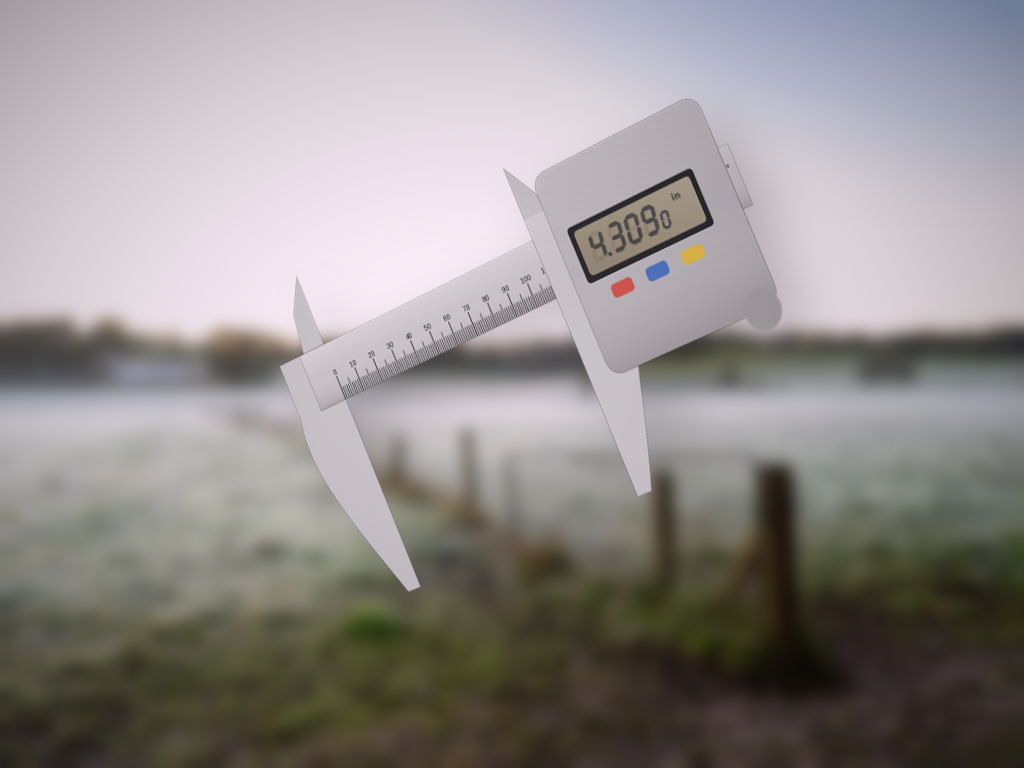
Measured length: 4.3090 in
